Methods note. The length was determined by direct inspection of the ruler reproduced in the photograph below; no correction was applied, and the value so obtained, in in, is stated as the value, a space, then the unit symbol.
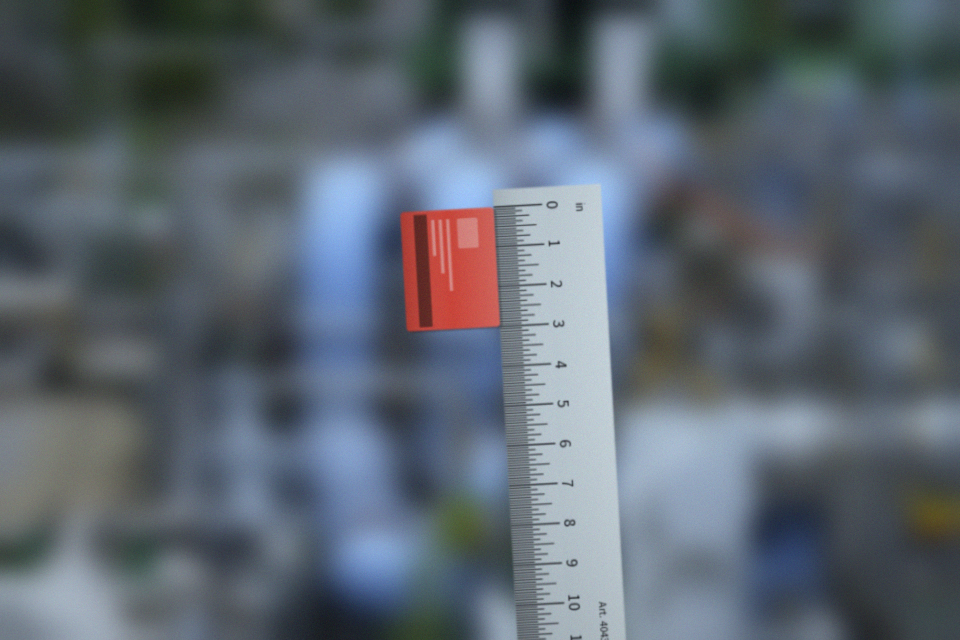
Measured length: 3 in
